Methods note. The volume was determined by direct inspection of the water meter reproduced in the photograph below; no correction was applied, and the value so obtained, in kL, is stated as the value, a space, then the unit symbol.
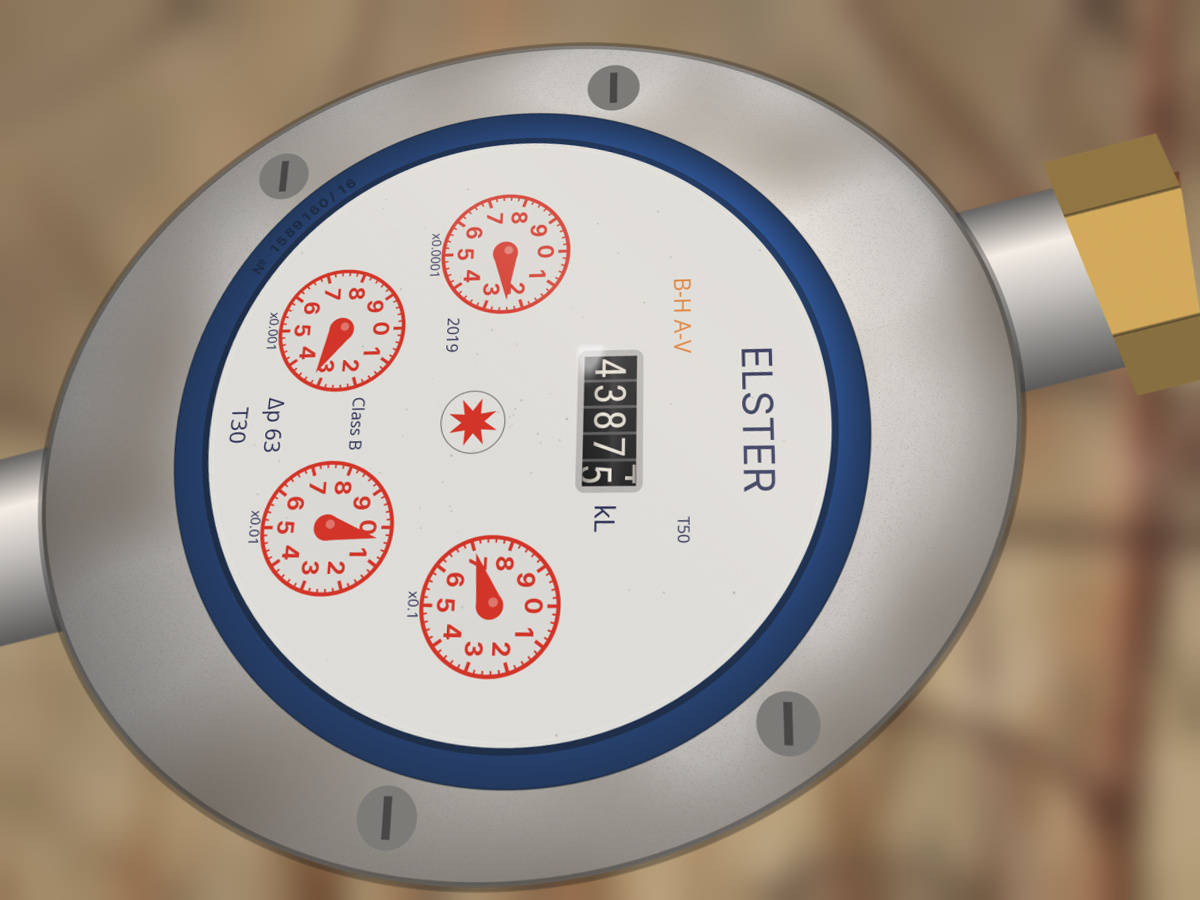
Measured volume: 43874.7032 kL
